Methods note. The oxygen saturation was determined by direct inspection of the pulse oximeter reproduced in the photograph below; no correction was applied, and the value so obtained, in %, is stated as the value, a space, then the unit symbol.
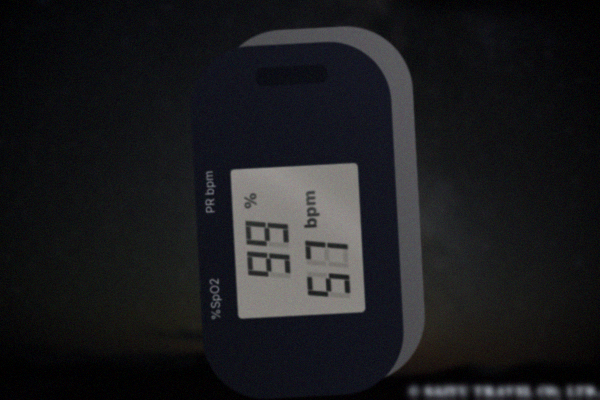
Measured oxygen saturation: 99 %
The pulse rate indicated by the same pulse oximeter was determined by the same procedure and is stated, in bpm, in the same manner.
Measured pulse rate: 57 bpm
